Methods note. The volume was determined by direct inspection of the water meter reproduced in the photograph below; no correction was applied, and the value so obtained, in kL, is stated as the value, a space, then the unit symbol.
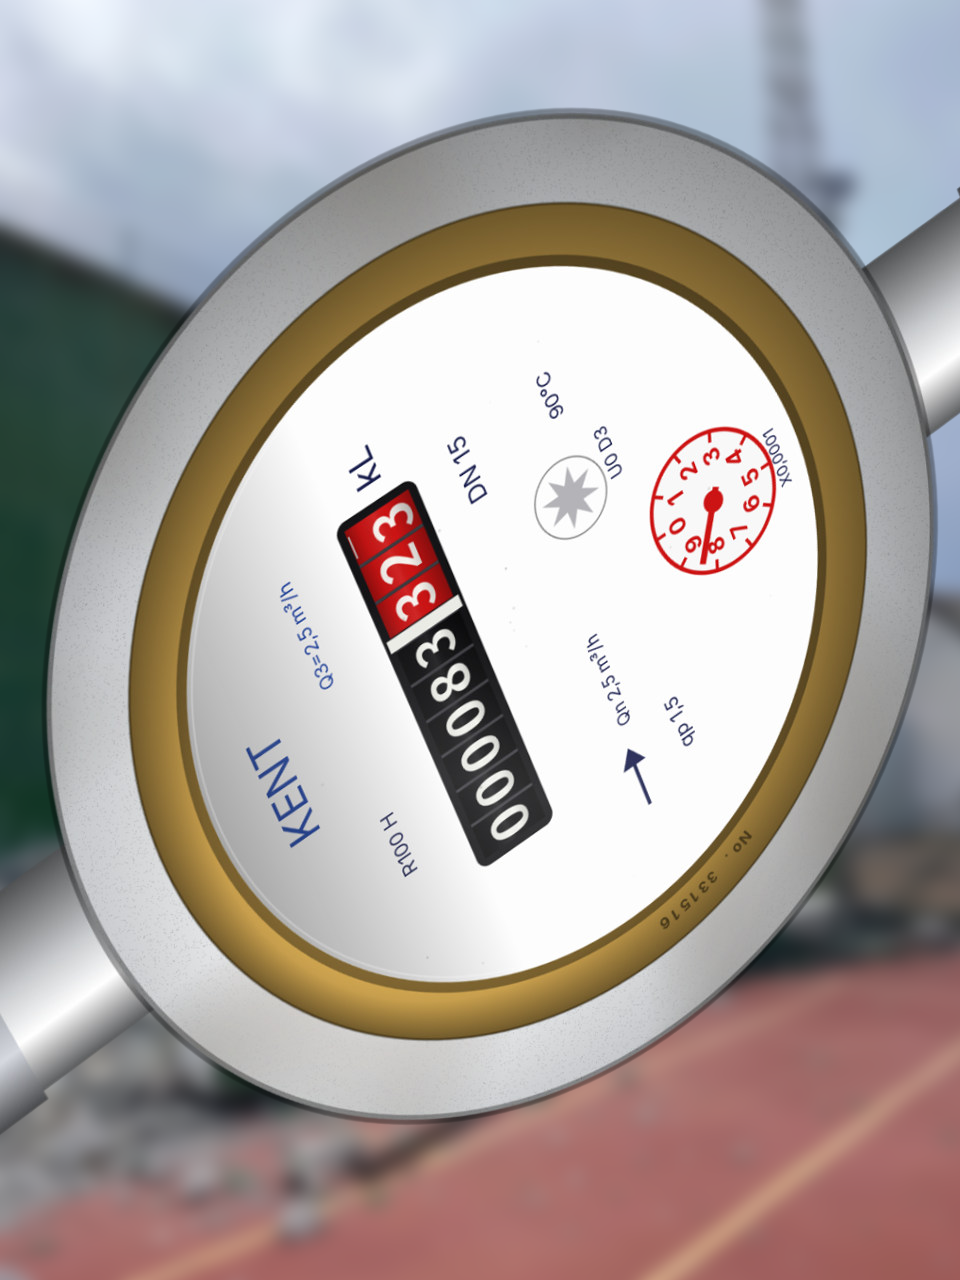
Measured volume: 83.3228 kL
